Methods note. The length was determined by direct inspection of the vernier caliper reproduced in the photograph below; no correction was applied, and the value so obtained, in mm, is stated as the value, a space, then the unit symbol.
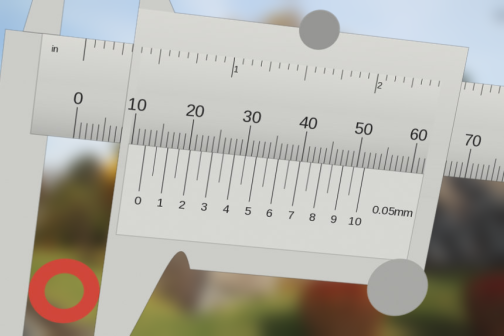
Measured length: 12.4 mm
